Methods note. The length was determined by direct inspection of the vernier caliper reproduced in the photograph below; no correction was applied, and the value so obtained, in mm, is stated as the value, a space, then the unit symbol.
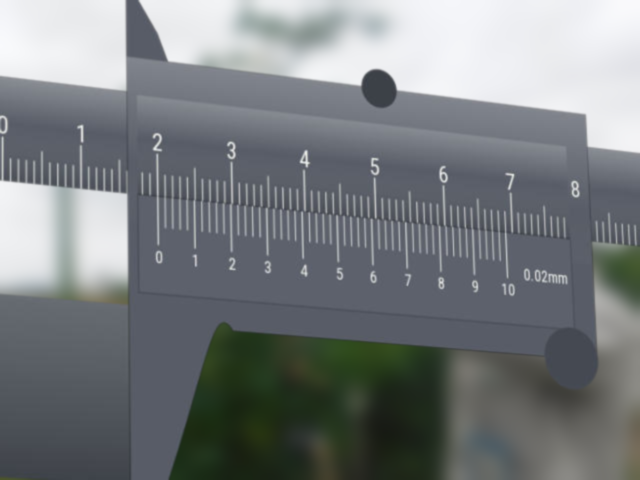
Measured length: 20.0 mm
